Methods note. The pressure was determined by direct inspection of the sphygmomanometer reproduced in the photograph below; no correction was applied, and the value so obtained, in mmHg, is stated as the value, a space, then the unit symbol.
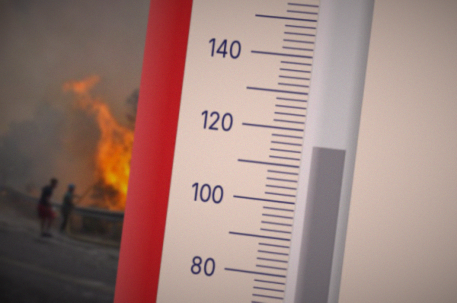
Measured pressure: 116 mmHg
